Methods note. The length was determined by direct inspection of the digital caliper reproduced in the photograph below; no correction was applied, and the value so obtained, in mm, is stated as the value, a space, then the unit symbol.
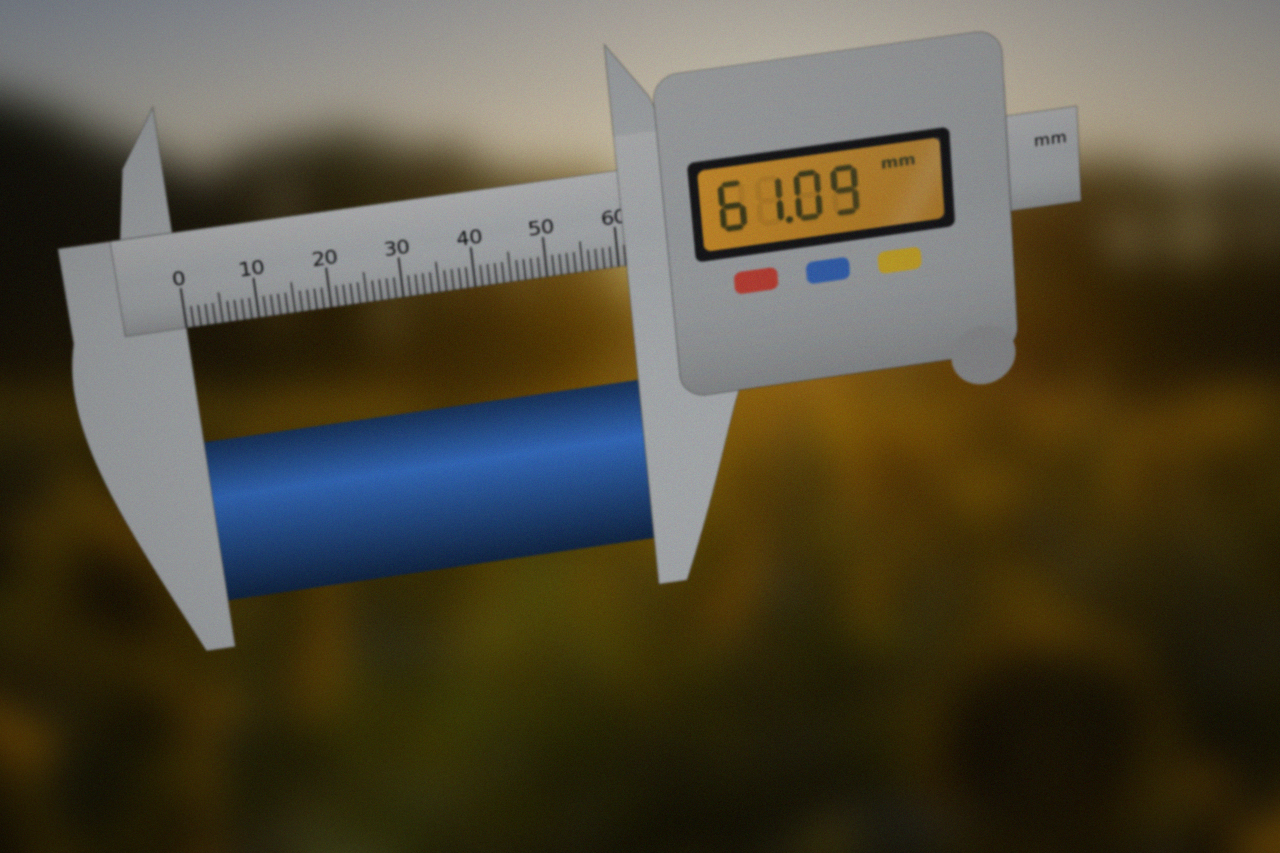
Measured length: 61.09 mm
